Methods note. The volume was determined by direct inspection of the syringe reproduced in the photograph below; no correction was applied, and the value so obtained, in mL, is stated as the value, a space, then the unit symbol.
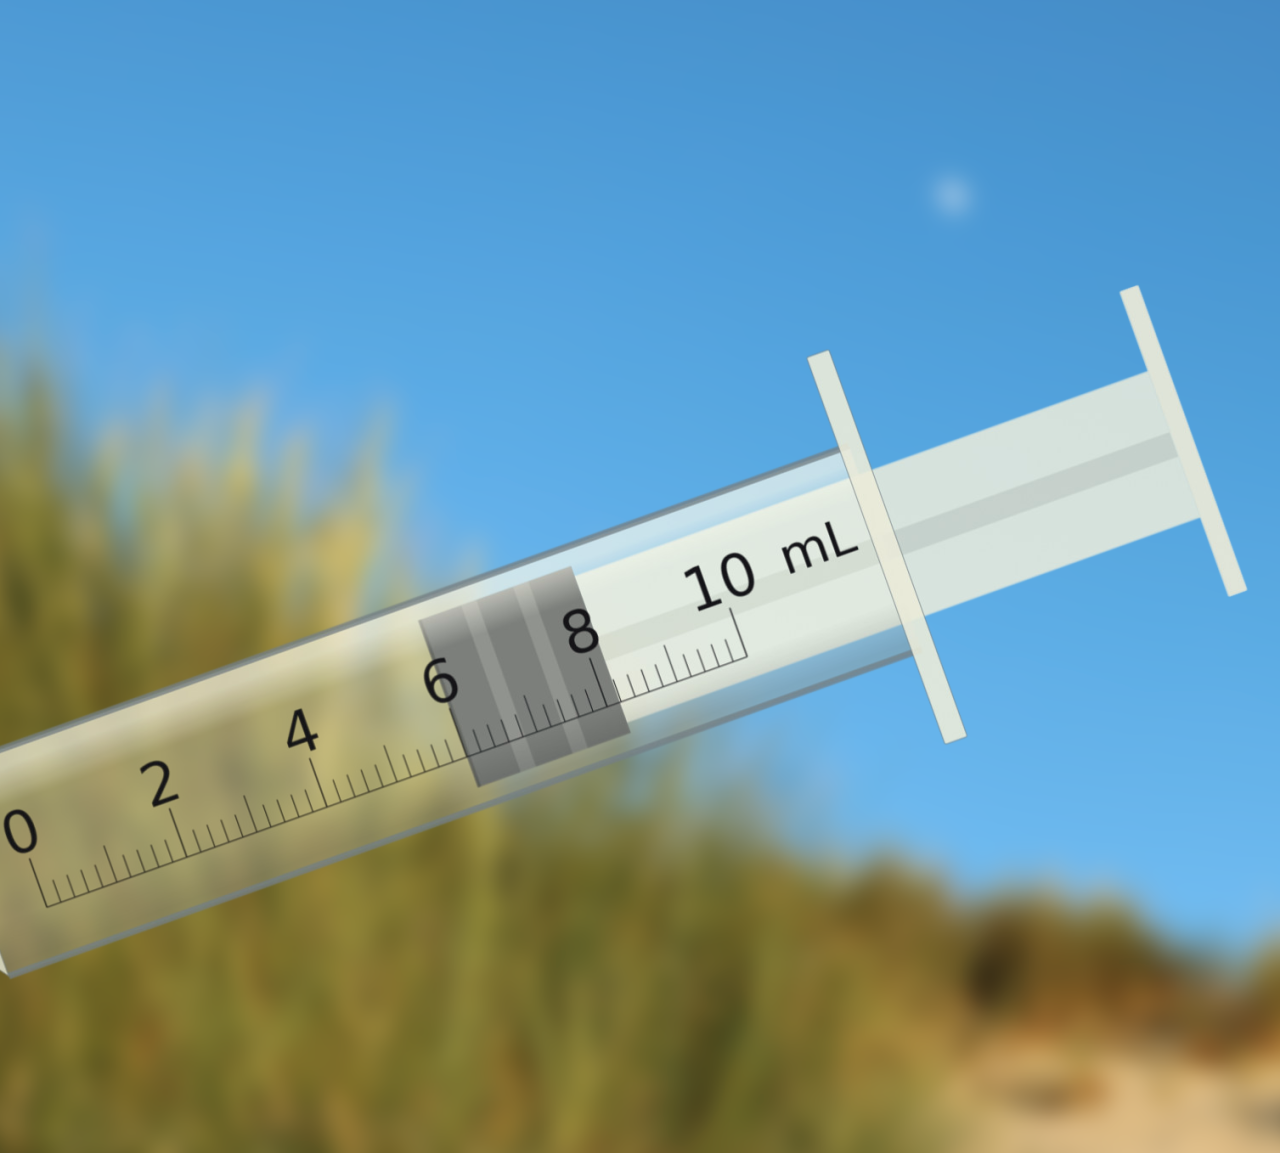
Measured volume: 6 mL
